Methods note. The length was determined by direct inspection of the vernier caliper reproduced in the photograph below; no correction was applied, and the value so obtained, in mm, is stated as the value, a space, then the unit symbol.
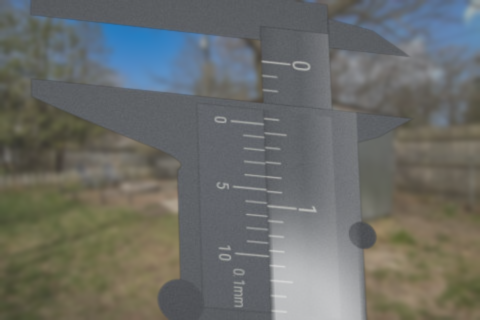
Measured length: 4.4 mm
